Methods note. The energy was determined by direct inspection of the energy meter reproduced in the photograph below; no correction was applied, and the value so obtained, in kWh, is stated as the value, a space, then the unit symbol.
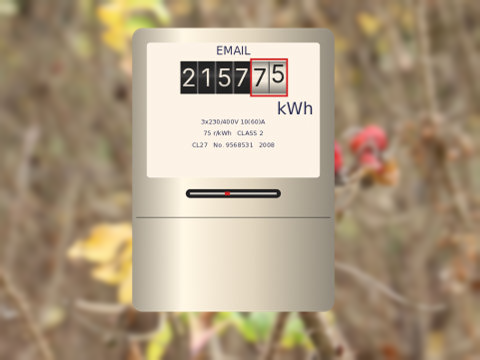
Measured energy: 2157.75 kWh
